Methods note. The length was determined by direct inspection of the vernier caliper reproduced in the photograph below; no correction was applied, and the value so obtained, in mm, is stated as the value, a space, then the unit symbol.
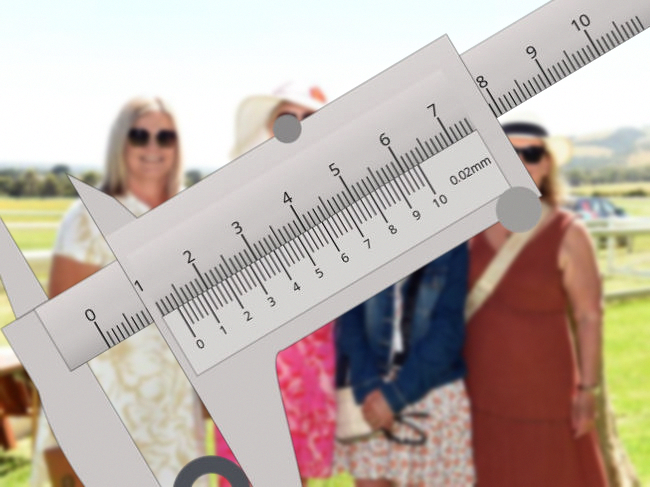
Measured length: 13.8 mm
